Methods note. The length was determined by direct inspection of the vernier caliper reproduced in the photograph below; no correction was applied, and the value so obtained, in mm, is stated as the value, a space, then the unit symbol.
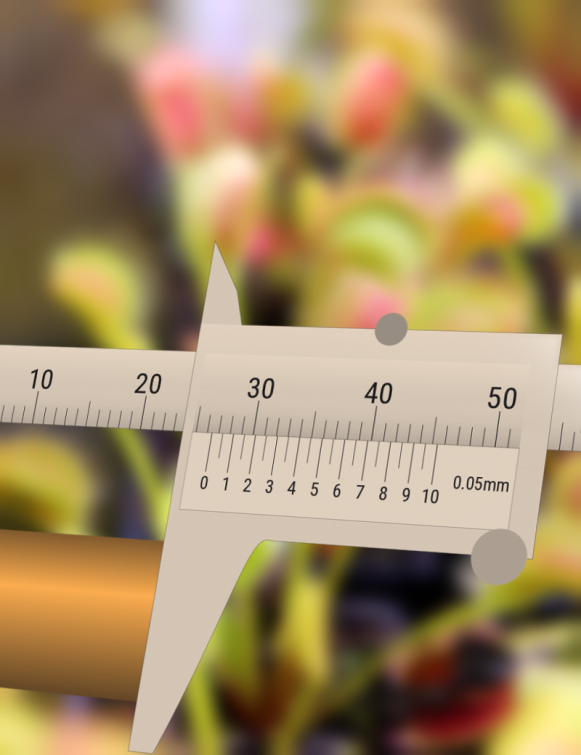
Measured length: 26.4 mm
